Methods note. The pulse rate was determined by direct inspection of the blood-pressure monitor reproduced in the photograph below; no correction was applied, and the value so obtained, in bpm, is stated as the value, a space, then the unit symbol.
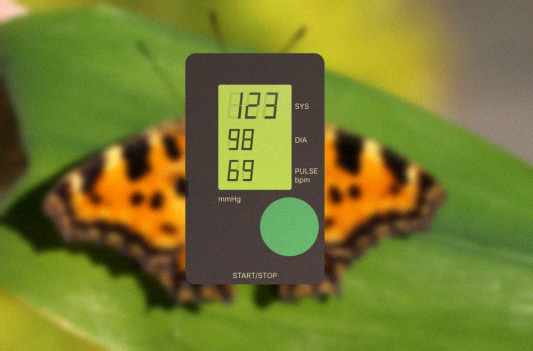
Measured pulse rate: 69 bpm
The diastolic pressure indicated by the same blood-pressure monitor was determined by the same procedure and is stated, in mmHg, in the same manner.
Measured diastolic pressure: 98 mmHg
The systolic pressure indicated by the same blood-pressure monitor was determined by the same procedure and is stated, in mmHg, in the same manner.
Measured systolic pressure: 123 mmHg
